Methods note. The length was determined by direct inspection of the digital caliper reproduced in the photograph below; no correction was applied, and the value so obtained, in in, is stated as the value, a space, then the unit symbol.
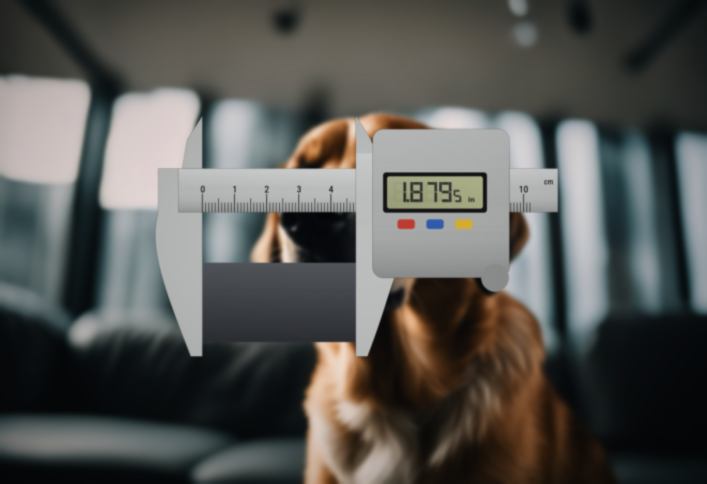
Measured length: 1.8795 in
